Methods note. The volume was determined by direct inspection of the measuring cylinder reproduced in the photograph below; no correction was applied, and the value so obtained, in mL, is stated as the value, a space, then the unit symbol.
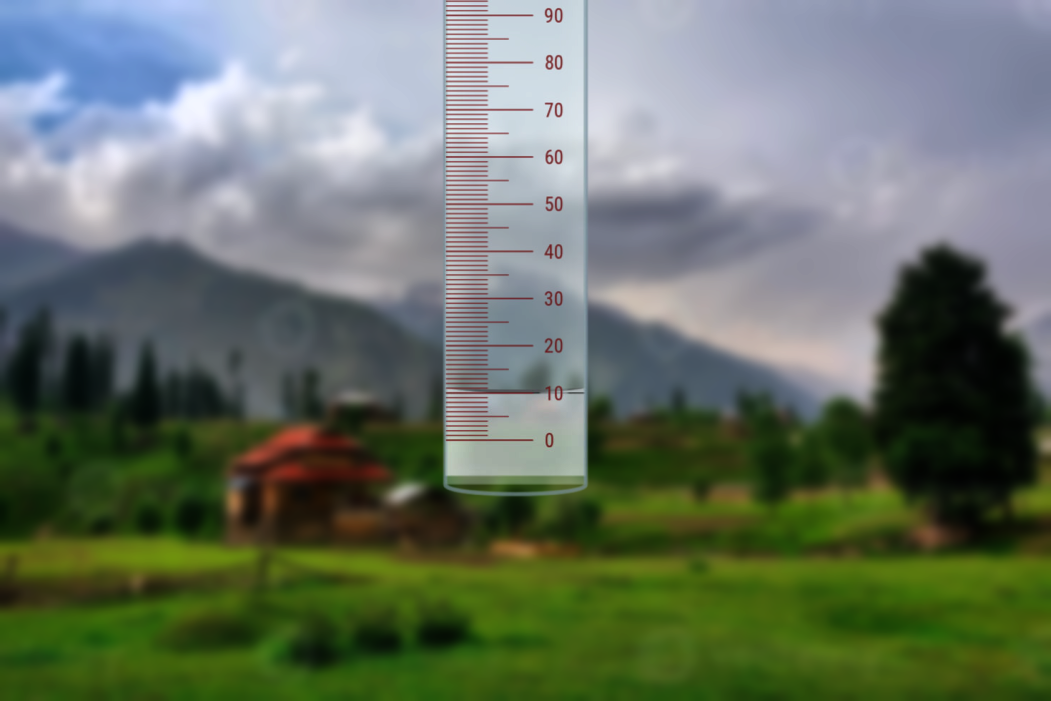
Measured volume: 10 mL
